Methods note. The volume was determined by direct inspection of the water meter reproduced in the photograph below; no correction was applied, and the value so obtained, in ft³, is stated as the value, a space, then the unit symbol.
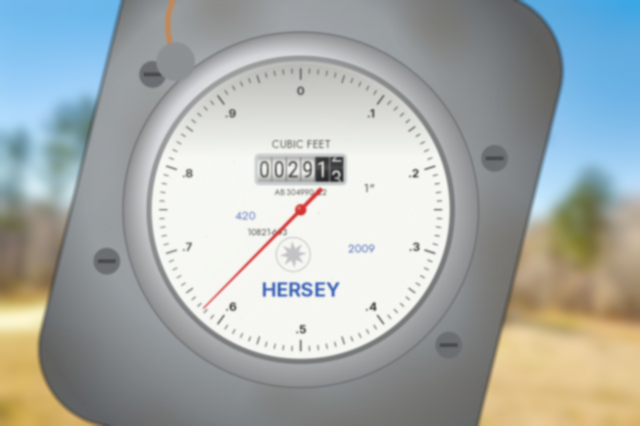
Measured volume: 2912.62 ft³
